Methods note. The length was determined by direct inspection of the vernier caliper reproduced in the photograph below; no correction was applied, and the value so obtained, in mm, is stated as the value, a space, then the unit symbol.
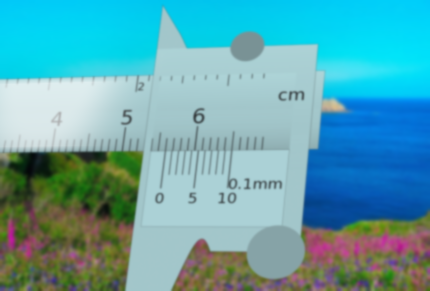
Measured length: 56.0 mm
